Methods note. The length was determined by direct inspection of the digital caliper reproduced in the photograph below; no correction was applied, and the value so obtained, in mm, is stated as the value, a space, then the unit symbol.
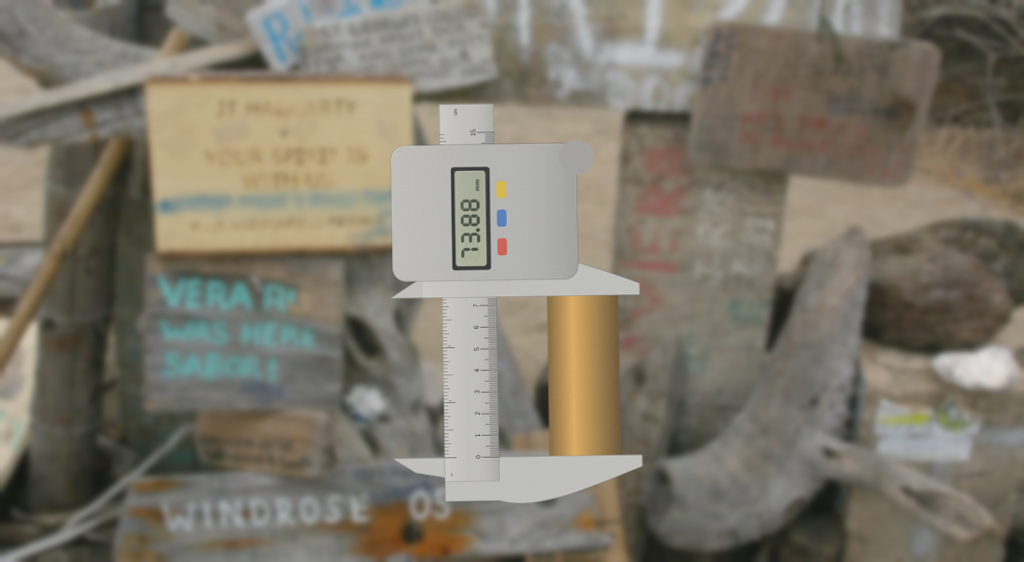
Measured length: 73.88 mm
